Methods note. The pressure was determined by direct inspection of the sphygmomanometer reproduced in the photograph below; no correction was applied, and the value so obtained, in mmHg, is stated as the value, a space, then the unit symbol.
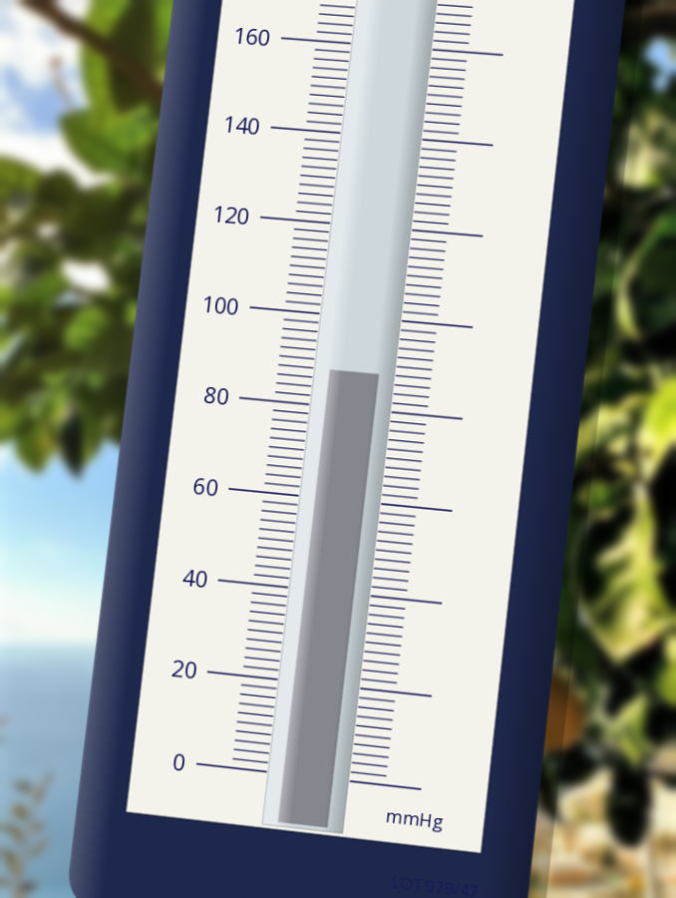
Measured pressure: 88 mmHg
